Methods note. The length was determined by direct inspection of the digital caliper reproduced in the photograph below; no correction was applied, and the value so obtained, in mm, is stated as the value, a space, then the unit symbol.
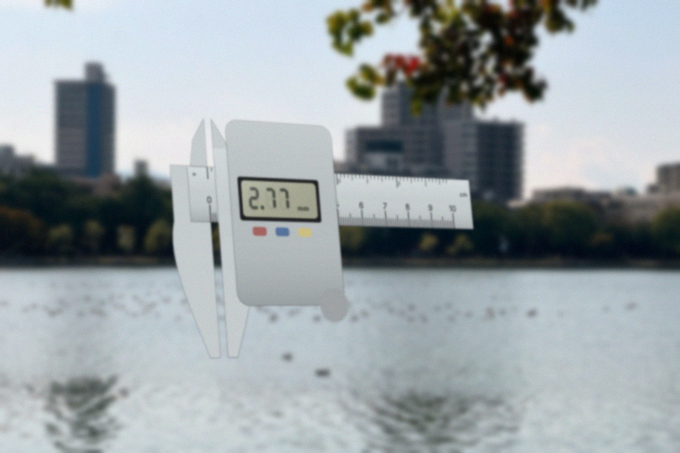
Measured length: 2.77 mm
